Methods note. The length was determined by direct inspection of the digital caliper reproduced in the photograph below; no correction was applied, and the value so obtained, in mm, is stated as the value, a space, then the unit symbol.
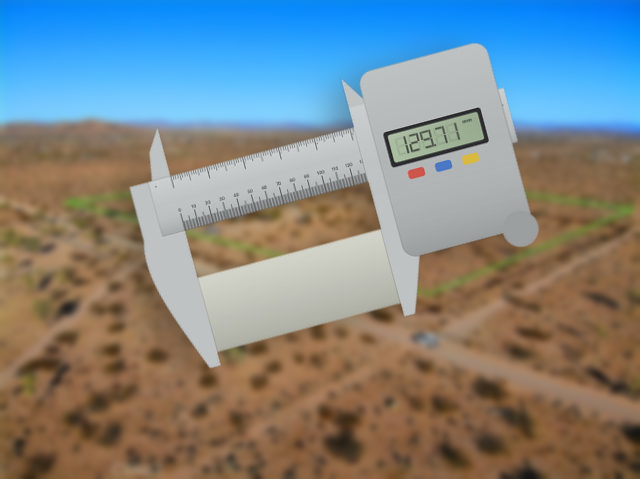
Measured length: 129.71 mm
